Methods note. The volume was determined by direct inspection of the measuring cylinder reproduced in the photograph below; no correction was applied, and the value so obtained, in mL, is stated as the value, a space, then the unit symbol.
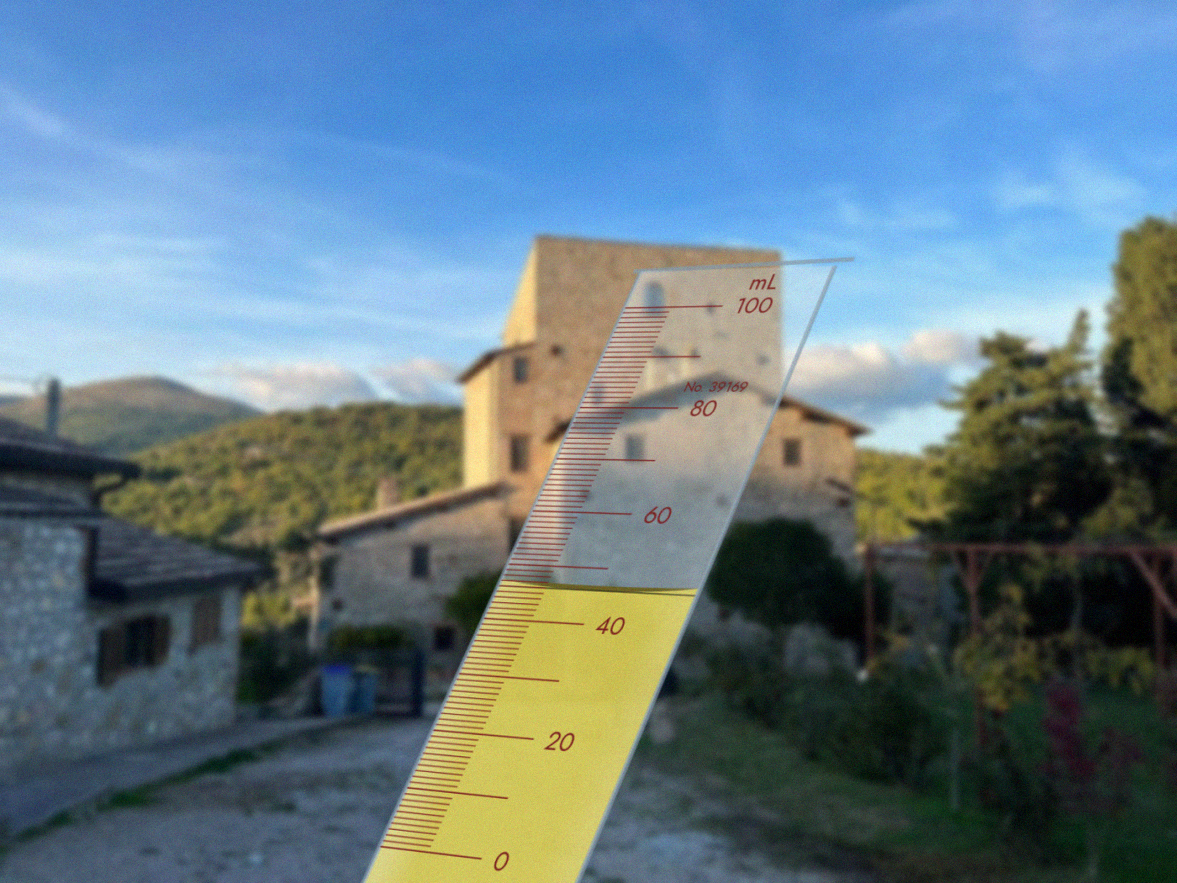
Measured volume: 46 mL
